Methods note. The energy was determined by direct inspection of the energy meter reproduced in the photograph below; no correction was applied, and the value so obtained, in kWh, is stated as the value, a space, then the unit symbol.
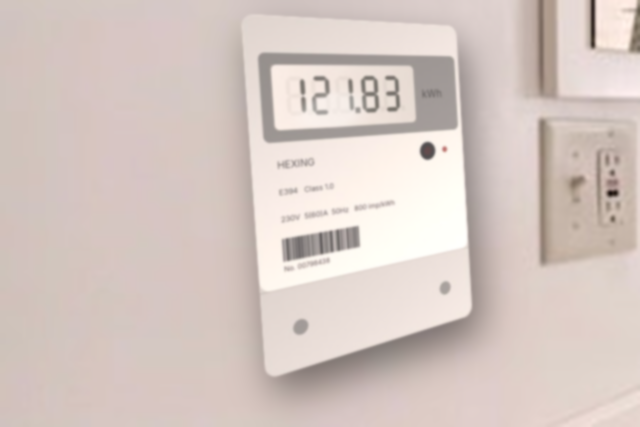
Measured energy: 121.83 kWh
